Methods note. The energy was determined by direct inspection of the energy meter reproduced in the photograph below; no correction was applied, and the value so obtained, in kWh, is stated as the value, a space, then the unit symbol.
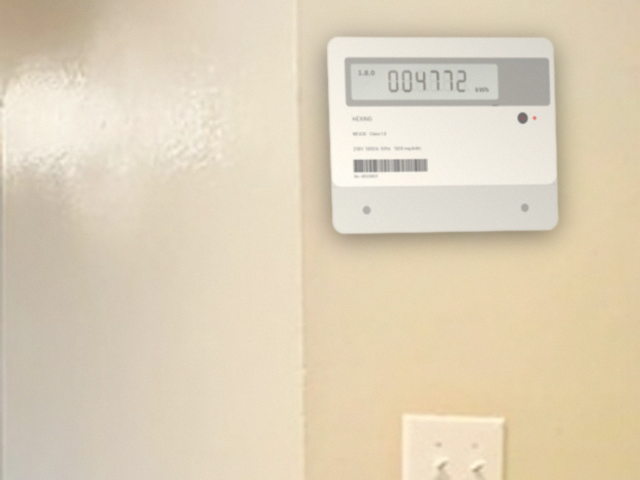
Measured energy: 4772 kWh
